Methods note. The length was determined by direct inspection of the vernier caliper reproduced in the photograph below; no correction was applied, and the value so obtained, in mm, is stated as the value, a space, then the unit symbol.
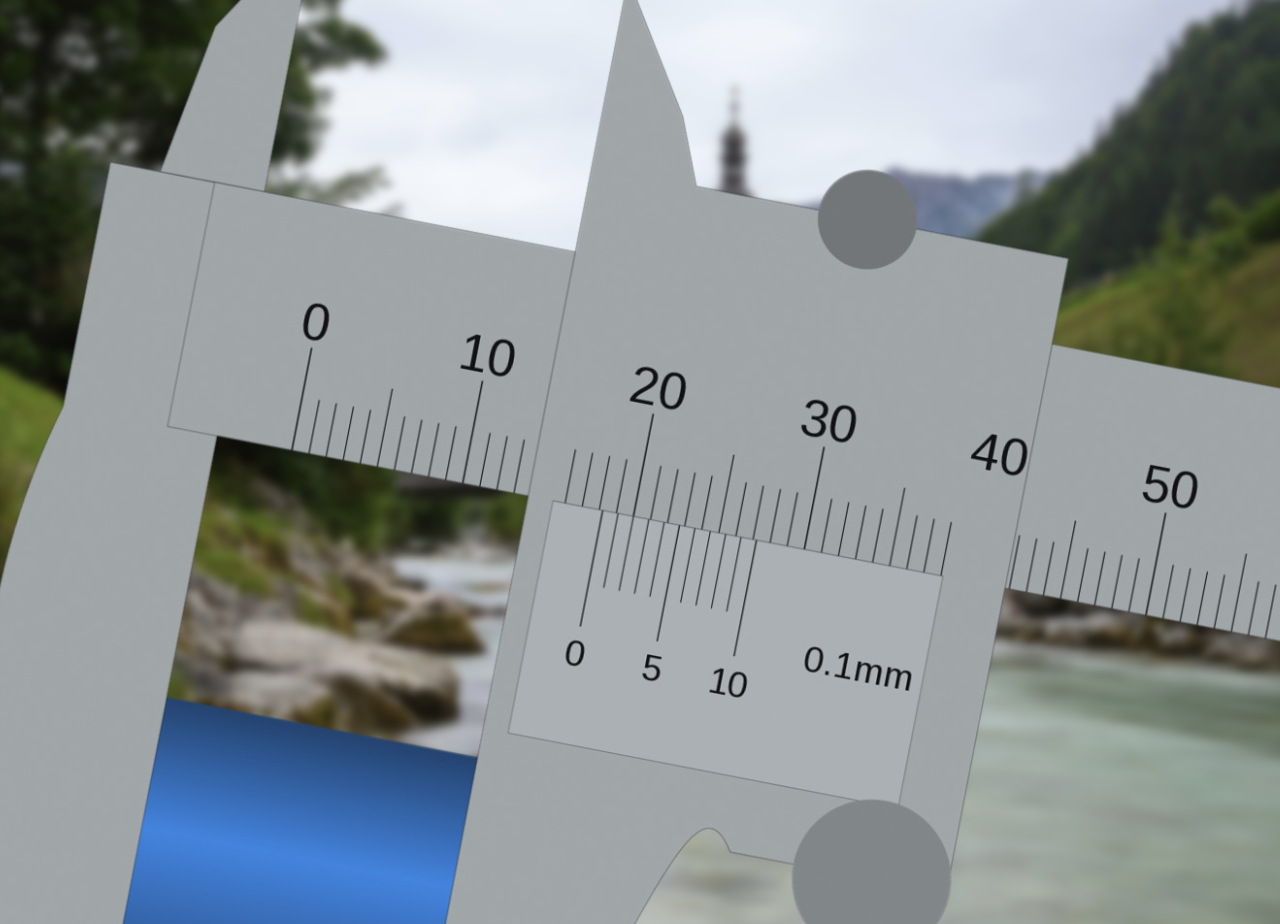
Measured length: 18.2 mm
